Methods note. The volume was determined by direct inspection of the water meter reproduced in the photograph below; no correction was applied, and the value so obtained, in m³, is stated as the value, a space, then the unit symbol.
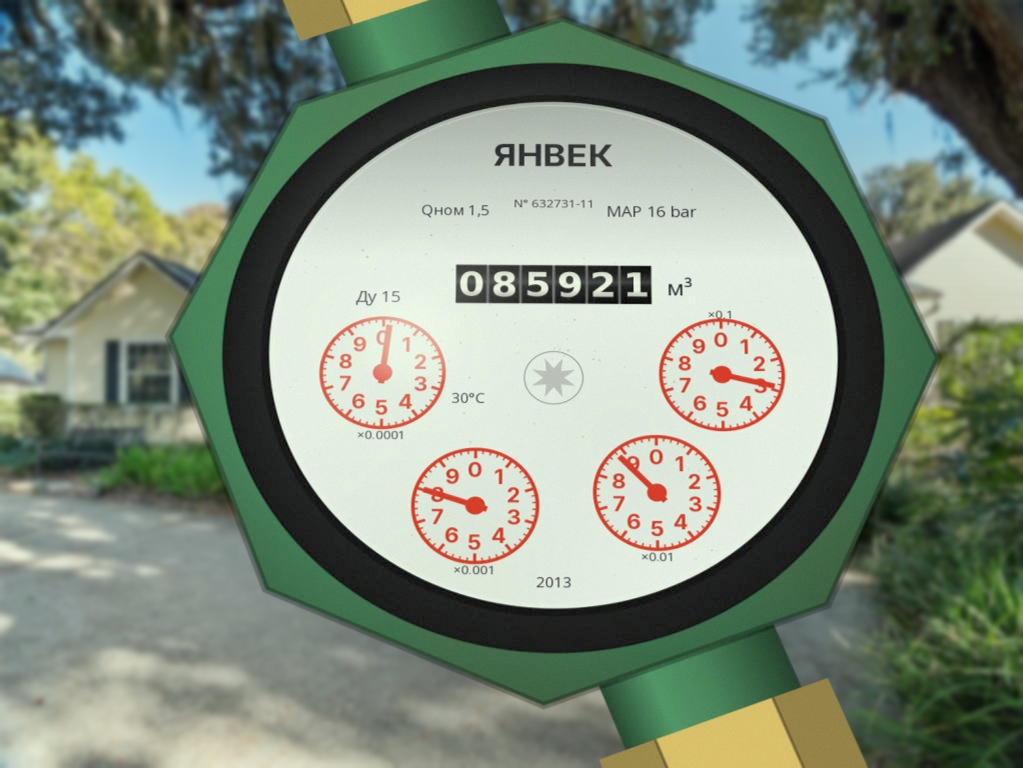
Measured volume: 85921.2880 m³
